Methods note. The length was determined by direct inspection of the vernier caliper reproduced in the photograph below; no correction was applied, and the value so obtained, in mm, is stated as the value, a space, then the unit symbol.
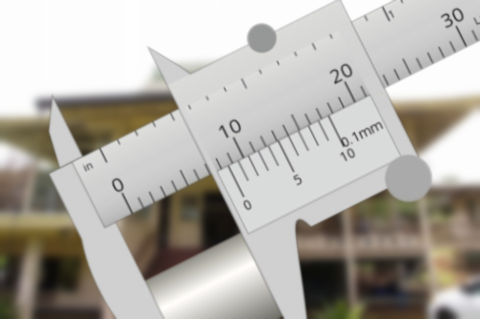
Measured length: 8.6 mm
